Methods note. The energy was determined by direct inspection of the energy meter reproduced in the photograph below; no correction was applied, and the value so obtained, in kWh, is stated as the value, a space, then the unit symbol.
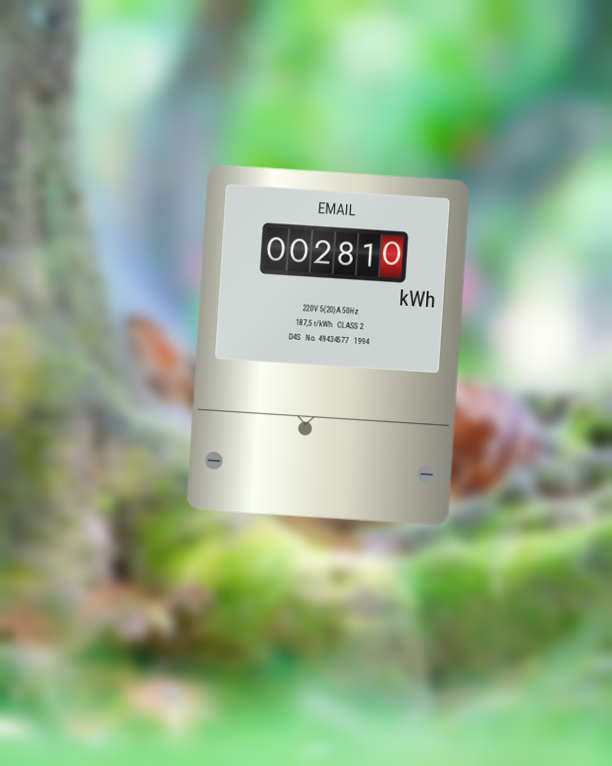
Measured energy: 281.0 kWh
